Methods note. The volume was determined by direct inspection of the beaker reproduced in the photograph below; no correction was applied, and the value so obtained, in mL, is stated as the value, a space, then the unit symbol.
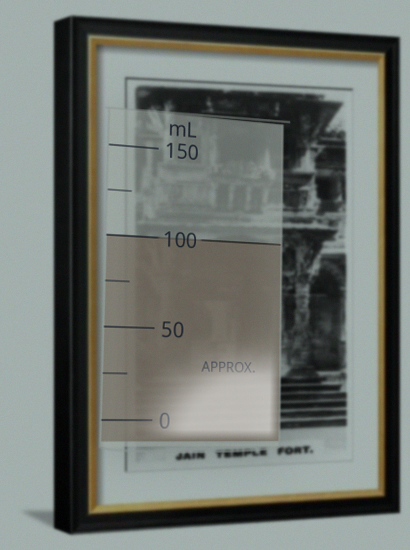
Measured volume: 100 mL
